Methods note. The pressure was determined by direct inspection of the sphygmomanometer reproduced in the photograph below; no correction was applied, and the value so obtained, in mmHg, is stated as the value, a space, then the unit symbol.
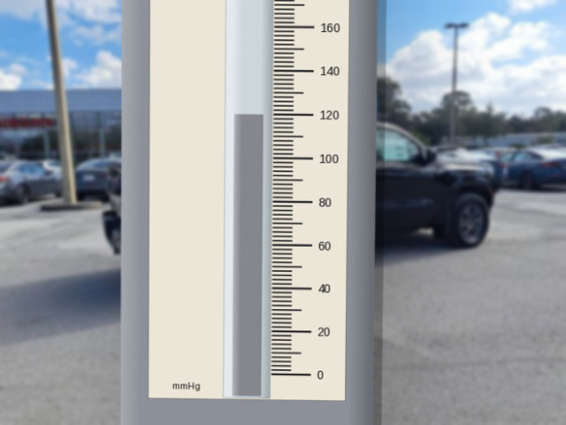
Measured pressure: 120 mmHg
